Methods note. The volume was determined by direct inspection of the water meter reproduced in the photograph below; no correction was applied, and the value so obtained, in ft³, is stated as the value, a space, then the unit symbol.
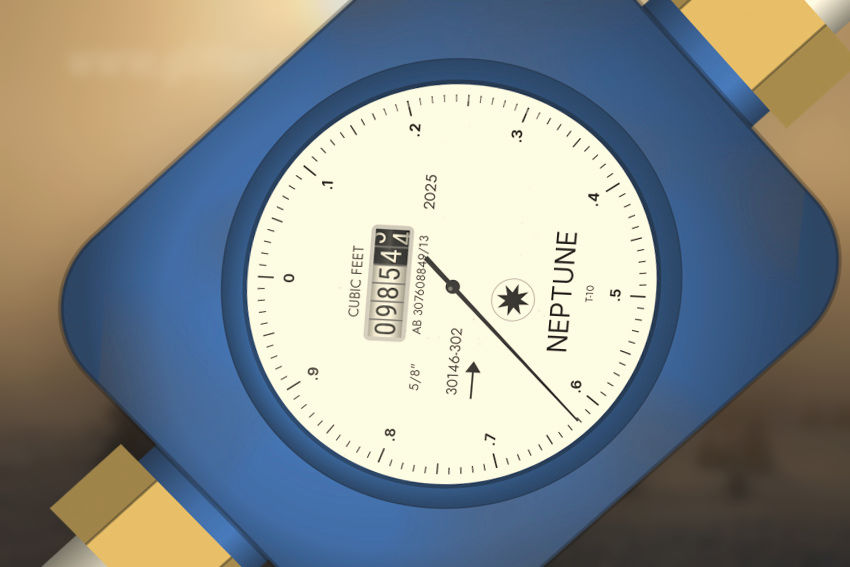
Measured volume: 98543.62 ft³
